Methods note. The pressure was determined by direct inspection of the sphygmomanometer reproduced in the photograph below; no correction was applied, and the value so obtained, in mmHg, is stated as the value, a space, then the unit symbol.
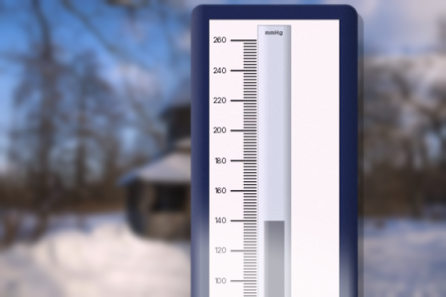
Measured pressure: 140 mmHg
